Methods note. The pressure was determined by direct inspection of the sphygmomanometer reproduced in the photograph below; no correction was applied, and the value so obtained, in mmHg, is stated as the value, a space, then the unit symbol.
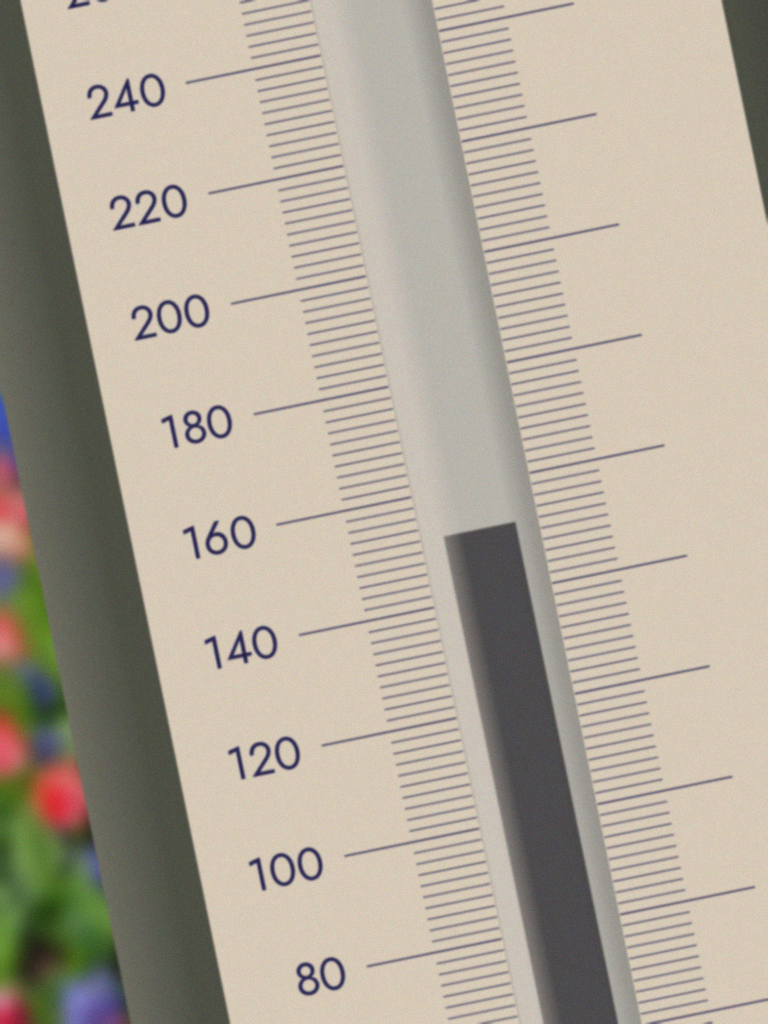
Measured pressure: 152 mmHg
